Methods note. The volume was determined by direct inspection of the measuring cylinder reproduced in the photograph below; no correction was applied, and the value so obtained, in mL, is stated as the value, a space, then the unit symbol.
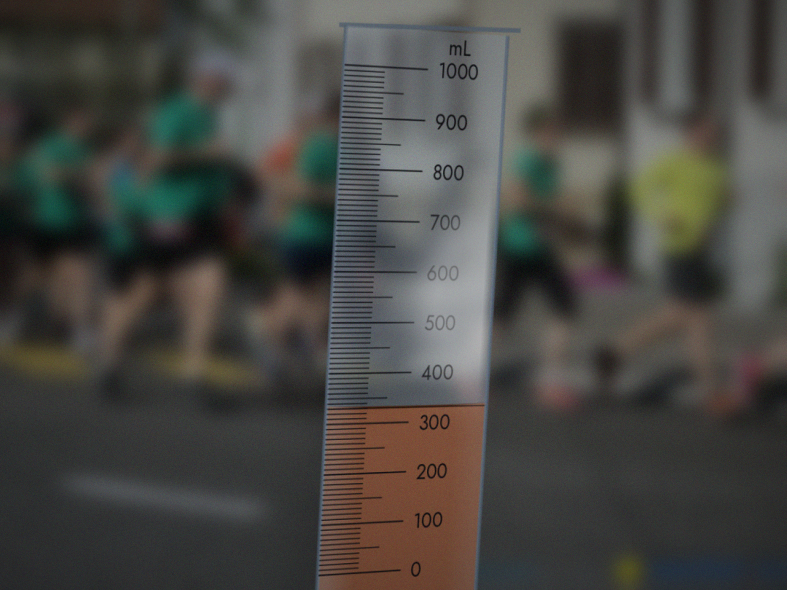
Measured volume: 330 mL
